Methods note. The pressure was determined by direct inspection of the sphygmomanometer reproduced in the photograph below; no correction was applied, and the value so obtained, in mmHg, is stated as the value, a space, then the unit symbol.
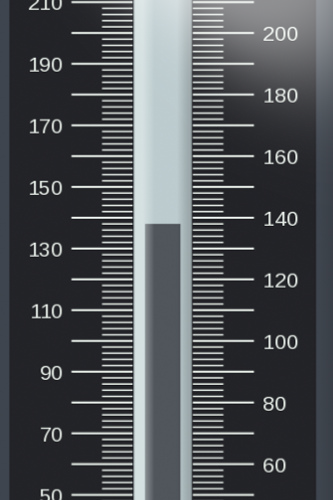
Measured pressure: 138 mmHg
